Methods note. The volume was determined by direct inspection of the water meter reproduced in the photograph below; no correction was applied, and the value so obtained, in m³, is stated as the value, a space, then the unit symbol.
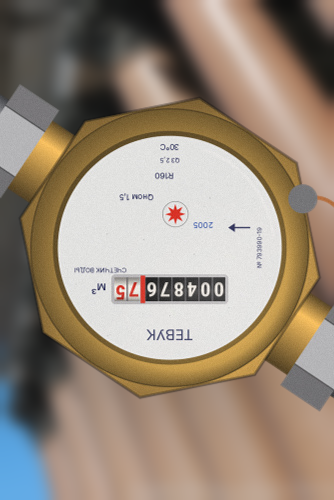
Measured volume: 4876.75 m³
